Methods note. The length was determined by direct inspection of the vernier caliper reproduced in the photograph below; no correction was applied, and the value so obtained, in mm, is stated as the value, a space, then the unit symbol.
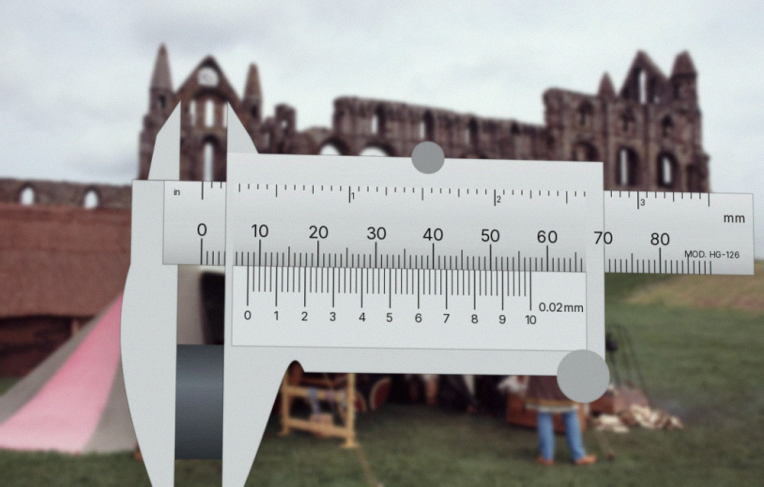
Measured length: 8.0 mm
